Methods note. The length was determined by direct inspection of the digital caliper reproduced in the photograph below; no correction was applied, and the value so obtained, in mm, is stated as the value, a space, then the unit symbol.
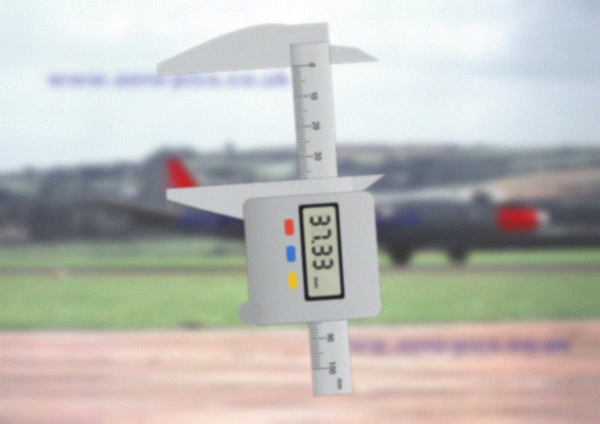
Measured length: 37.33 mm
